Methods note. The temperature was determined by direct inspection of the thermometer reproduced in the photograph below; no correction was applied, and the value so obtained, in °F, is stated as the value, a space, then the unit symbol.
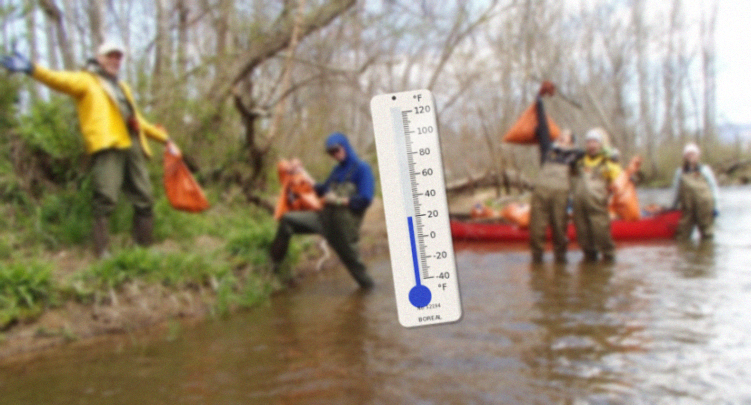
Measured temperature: 20 °F
